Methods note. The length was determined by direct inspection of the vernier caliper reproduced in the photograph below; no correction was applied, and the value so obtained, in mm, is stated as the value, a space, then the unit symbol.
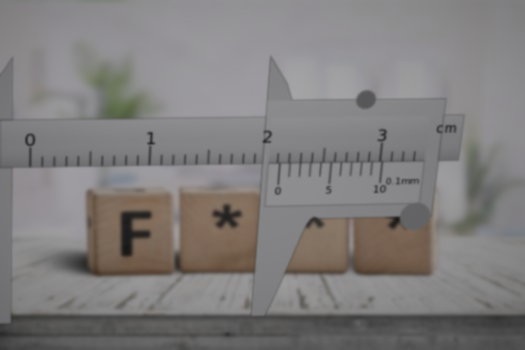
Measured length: 21.2 mm
